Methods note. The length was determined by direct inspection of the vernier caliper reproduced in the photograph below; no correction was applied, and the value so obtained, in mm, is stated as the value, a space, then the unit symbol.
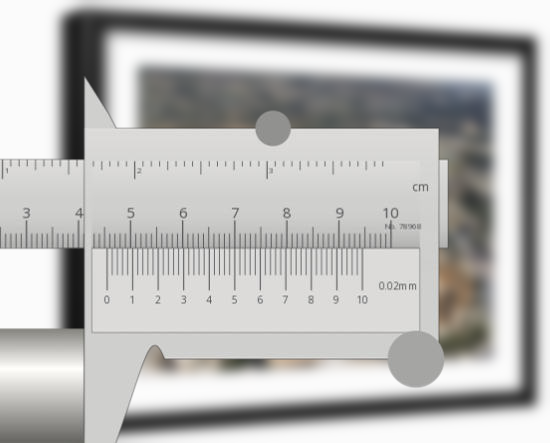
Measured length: 45.5 mm
